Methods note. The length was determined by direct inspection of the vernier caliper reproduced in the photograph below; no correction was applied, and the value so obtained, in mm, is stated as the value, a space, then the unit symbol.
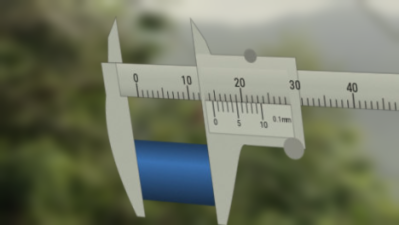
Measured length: 14.5 mm
